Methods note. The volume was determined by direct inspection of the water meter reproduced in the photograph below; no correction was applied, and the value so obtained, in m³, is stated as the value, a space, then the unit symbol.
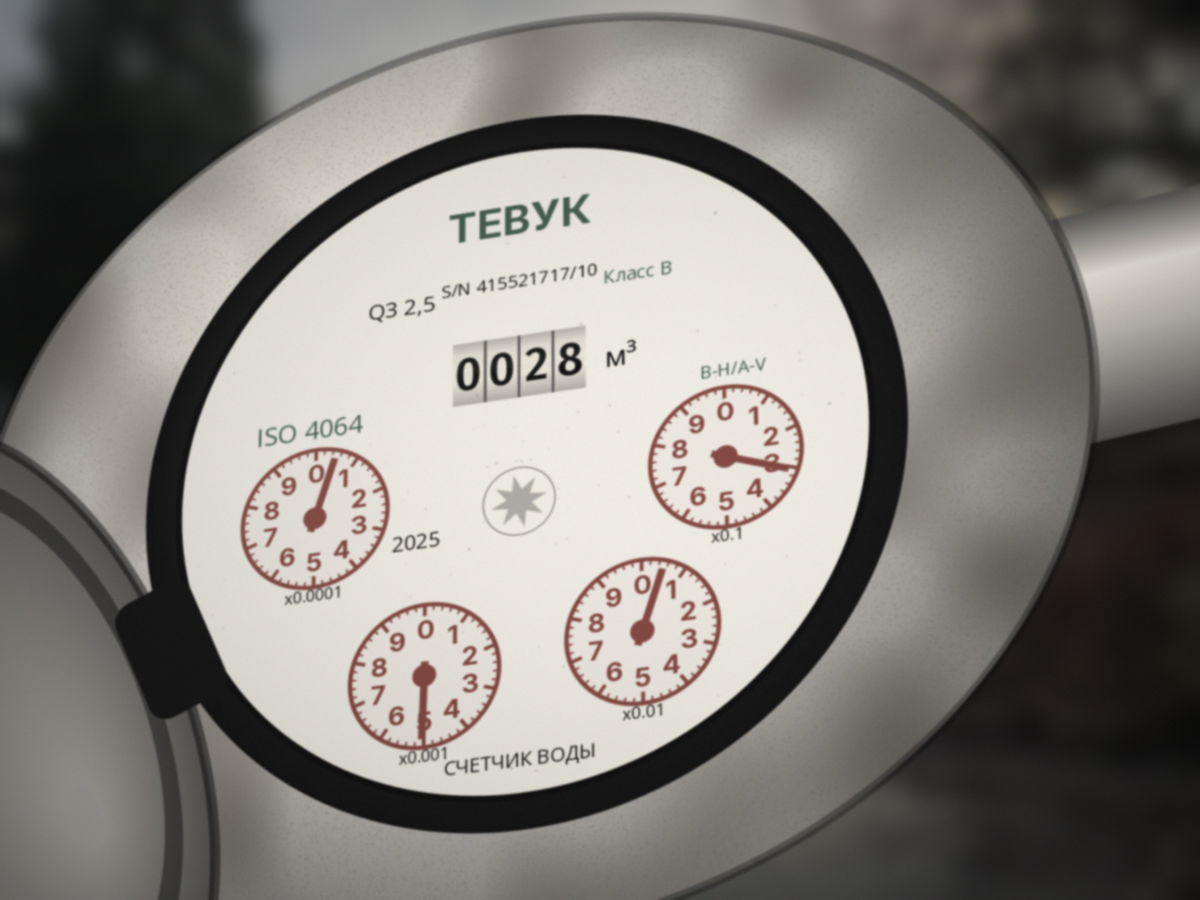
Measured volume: 28.3050 m³
